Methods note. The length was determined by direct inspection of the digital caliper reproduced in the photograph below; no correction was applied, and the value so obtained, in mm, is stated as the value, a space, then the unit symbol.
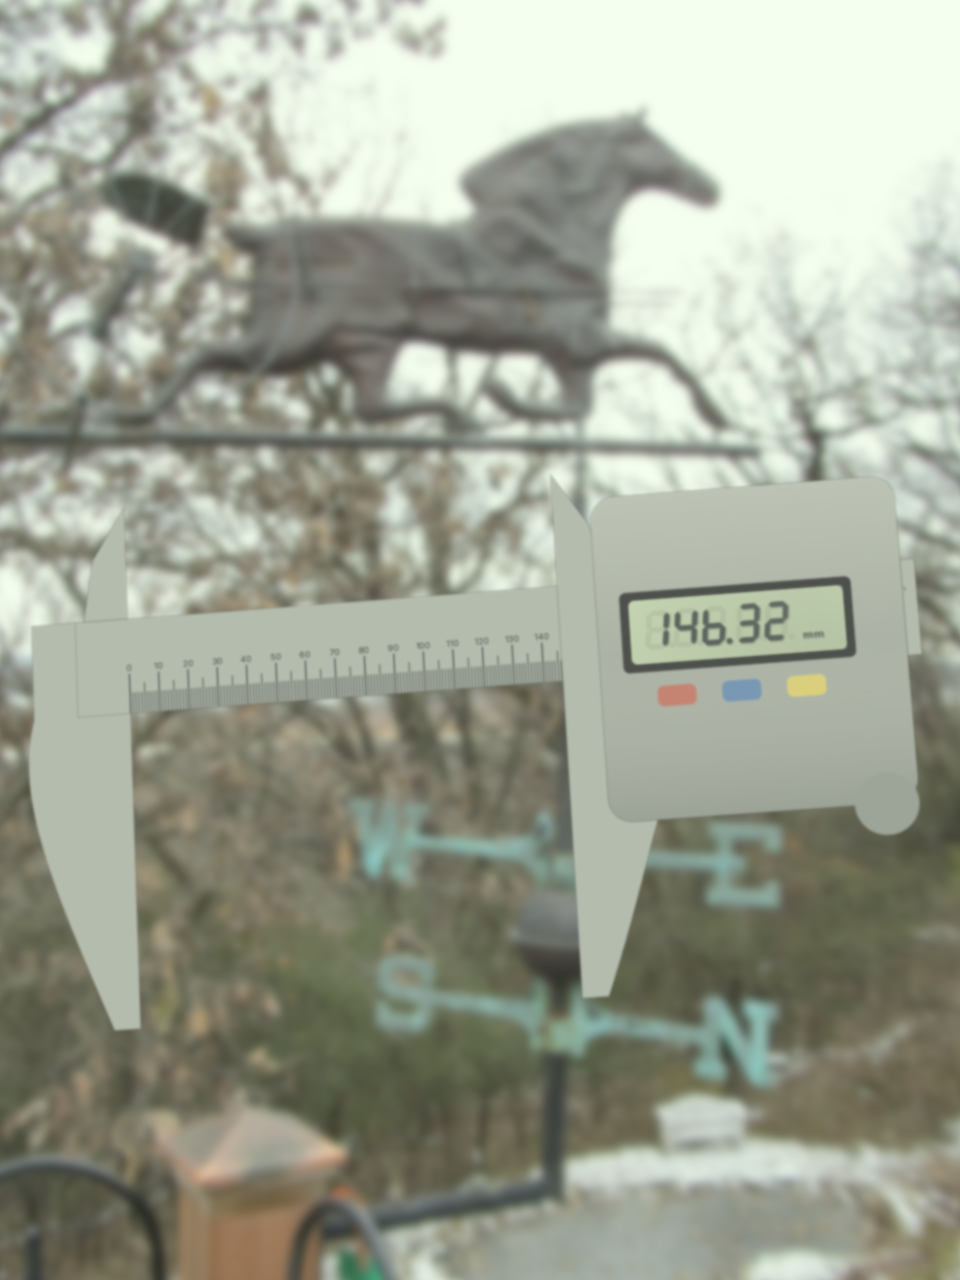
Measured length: 146.32 mm
